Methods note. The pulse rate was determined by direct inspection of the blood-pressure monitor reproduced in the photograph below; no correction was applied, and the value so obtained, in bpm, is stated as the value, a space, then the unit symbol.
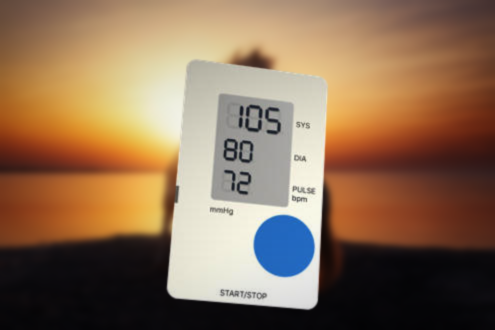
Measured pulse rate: 72 bpm
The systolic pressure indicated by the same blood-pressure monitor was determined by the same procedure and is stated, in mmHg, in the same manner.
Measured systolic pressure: 105 mmHg
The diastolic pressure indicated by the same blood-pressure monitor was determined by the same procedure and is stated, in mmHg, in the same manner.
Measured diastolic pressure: 80 mmHg
